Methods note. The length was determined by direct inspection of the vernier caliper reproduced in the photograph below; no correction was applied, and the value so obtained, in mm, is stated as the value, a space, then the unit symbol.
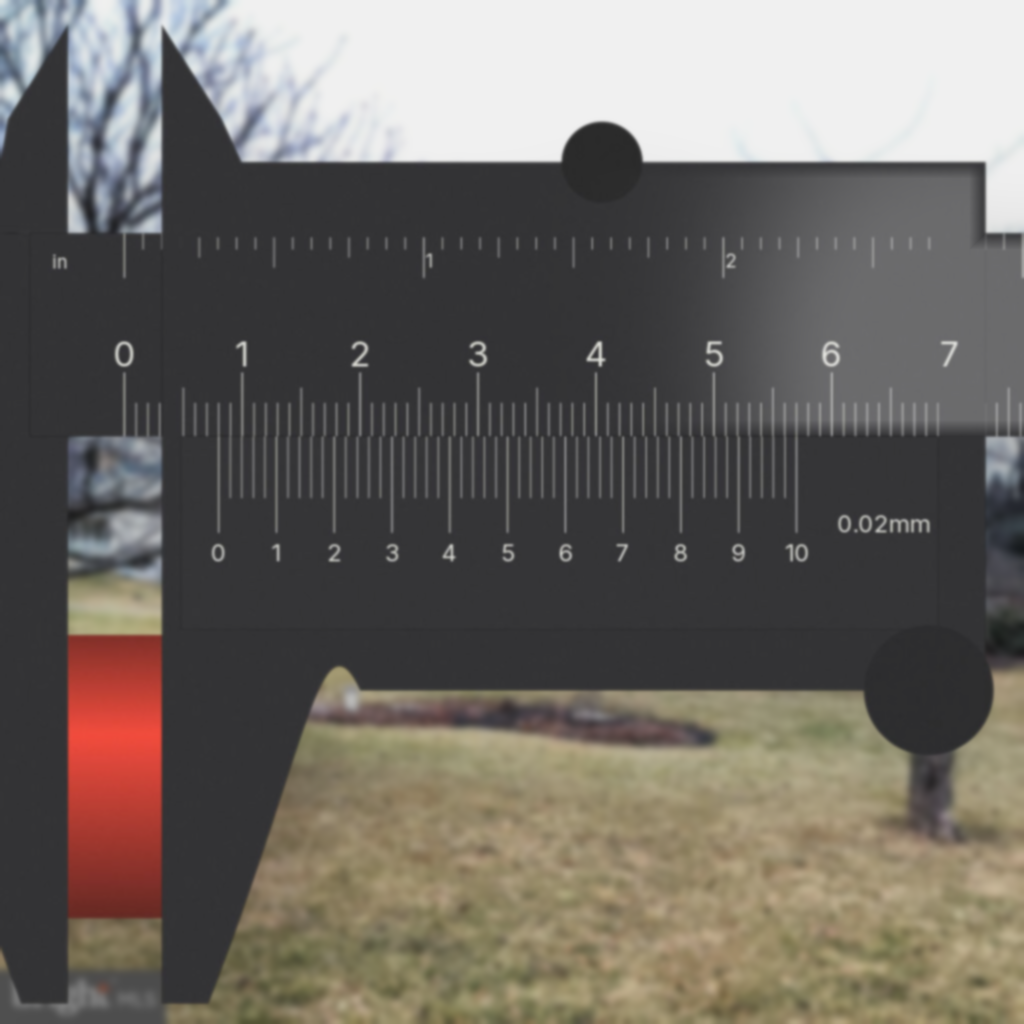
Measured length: 8.0 mm
